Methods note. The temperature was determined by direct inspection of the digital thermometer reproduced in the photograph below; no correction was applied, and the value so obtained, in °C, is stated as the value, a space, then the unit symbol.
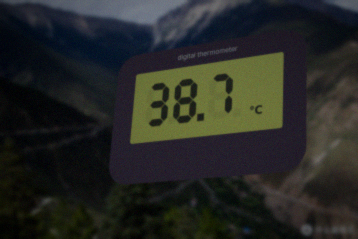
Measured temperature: 38.7 °C
